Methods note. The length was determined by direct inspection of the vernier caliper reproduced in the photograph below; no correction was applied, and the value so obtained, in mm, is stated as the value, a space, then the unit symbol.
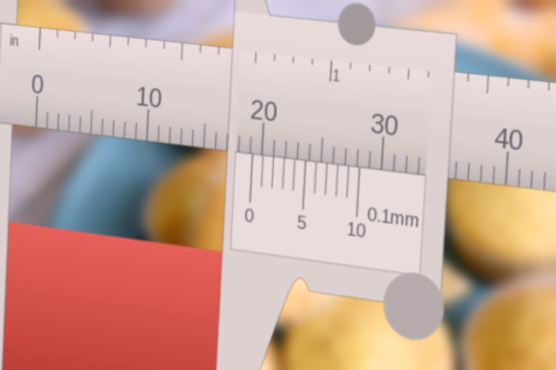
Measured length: 19.2 mm
